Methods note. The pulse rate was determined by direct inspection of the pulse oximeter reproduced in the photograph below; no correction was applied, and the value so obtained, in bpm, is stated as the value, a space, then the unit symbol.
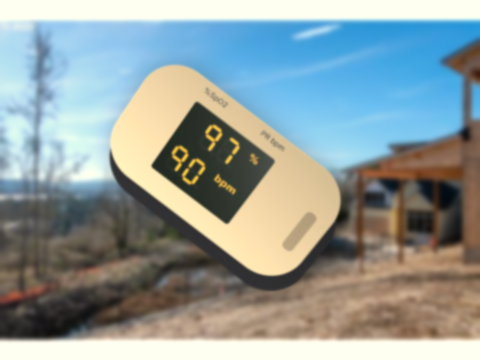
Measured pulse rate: 90 bpm
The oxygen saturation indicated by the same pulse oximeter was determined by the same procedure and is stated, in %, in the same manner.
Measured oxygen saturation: 97 %
